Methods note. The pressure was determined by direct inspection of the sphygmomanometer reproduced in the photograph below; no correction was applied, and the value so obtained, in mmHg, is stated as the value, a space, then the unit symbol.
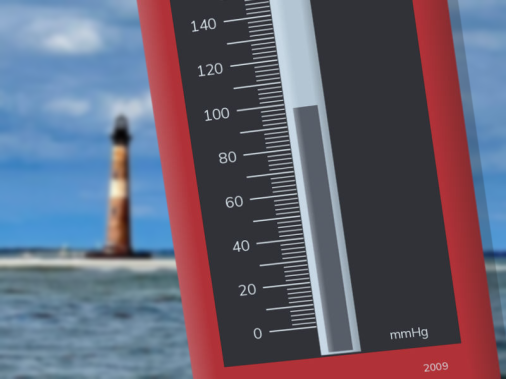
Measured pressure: 98 mmHg
